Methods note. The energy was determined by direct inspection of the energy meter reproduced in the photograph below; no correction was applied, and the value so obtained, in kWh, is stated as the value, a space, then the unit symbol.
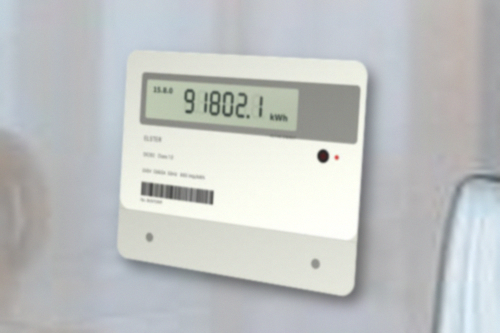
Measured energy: 91802.1 kWh
